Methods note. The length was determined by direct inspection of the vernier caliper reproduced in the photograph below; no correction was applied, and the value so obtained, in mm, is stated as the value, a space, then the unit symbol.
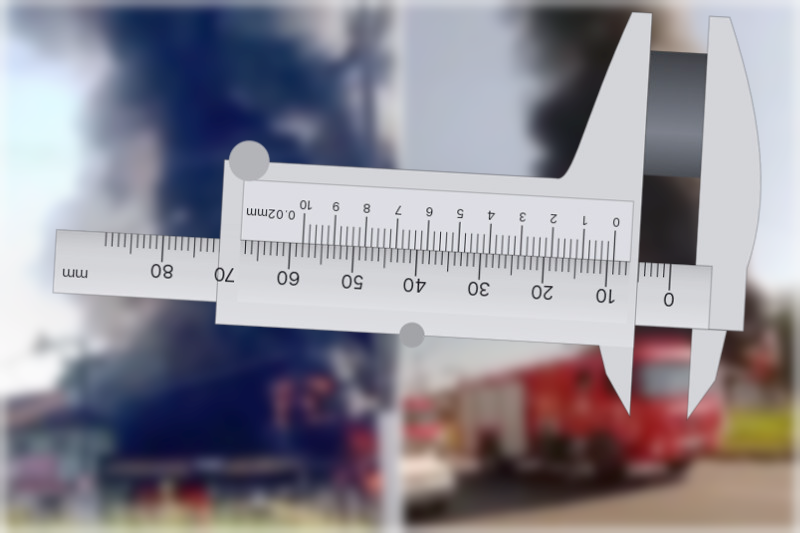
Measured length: 9.0 mm
